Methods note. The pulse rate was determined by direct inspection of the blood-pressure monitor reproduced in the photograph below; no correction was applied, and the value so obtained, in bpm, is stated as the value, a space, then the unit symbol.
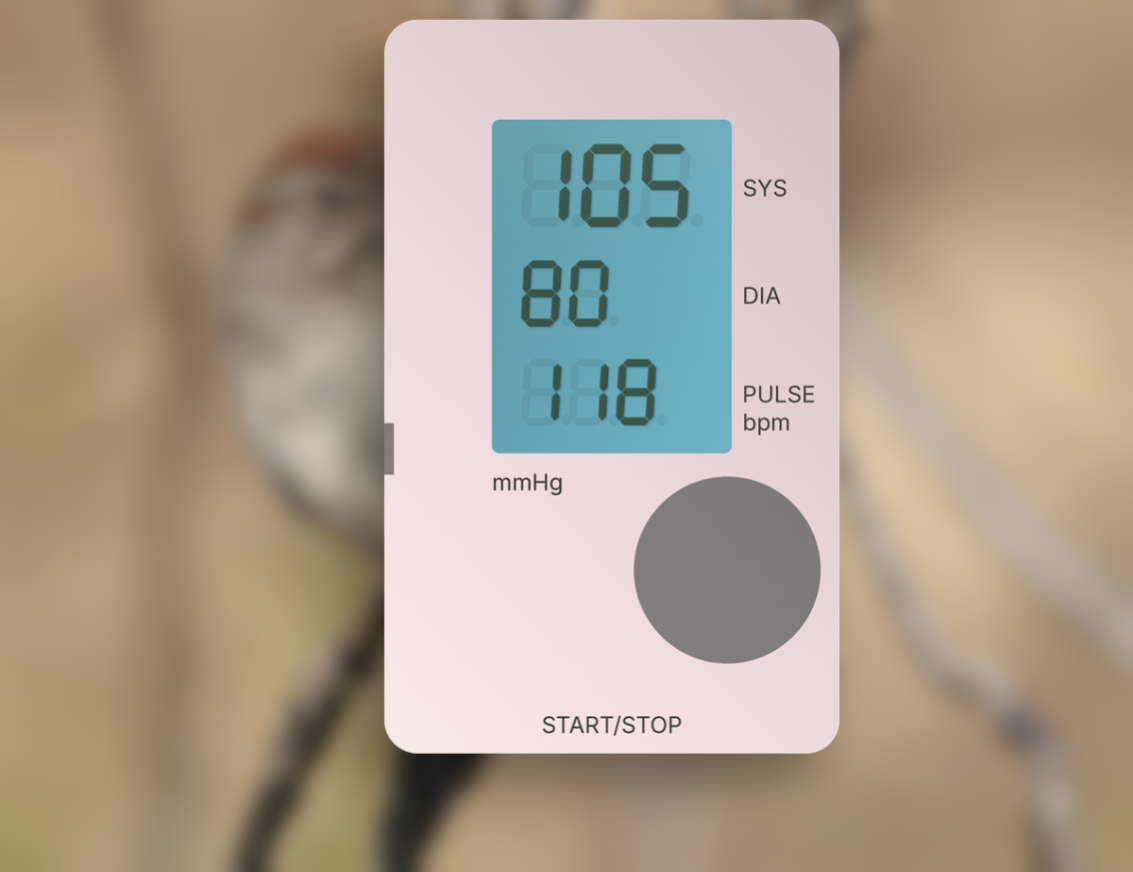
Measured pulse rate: 118 bpm
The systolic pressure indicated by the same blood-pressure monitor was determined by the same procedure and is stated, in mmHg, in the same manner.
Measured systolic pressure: 105 mmHg
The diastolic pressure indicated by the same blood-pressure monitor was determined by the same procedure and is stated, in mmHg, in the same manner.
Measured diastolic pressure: 80 mmHg
